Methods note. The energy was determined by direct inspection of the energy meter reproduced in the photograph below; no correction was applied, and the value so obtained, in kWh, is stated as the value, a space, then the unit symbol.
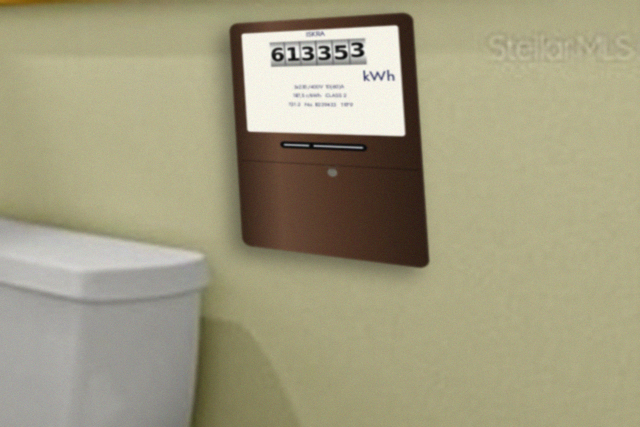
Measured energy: 613353 kWh
